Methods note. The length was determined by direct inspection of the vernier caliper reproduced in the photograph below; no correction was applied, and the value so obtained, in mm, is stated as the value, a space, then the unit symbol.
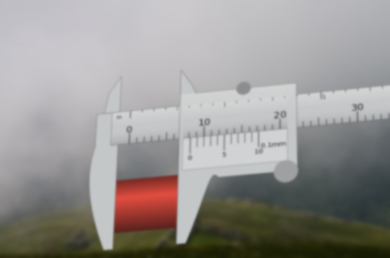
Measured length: 8.2 mm
